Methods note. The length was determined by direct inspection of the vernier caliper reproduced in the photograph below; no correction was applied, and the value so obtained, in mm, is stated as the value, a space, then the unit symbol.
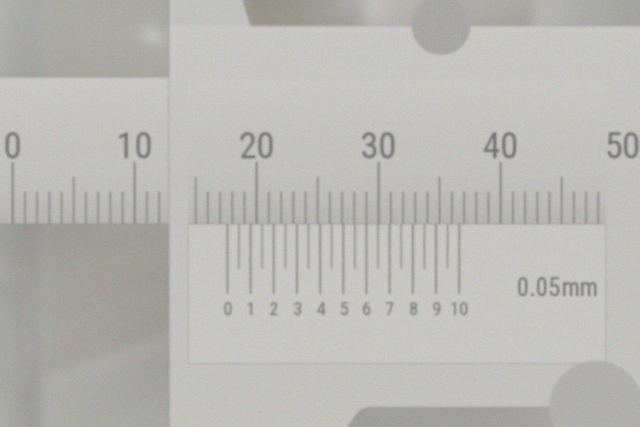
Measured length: 17.6 mm
